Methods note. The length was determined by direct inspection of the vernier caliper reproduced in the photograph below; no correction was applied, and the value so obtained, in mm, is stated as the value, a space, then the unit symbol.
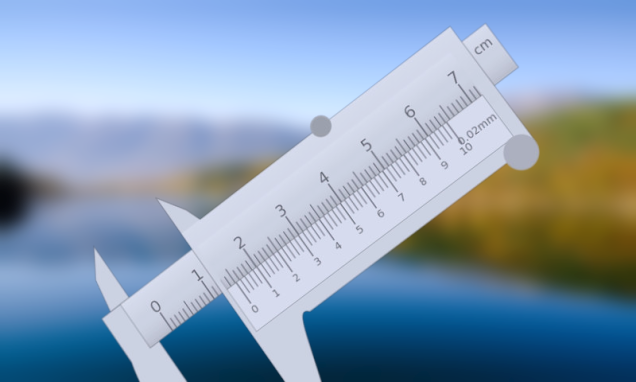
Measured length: 15.2 mm
